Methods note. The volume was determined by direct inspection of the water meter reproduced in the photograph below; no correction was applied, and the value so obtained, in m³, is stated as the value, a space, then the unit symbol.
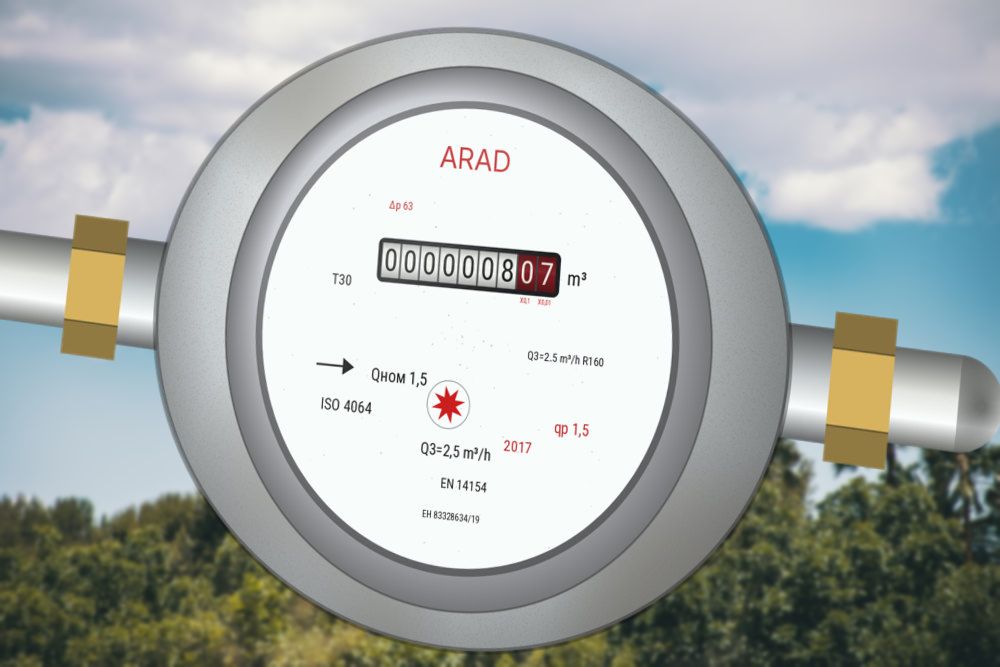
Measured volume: 8.07 m³
